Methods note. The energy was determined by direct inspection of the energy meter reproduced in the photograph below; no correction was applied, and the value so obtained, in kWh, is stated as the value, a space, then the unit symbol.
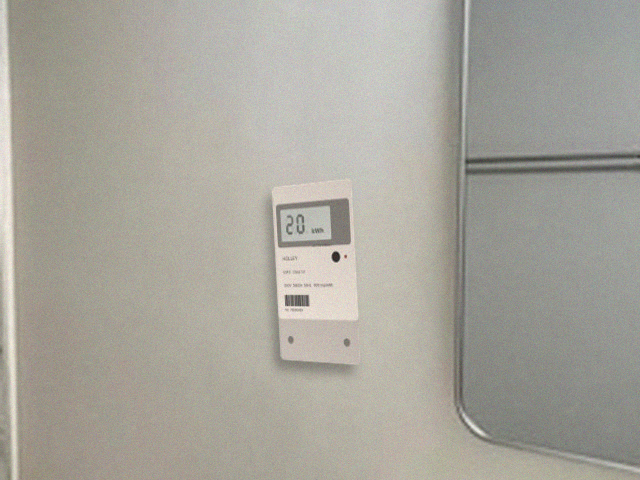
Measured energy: 20 kWh
